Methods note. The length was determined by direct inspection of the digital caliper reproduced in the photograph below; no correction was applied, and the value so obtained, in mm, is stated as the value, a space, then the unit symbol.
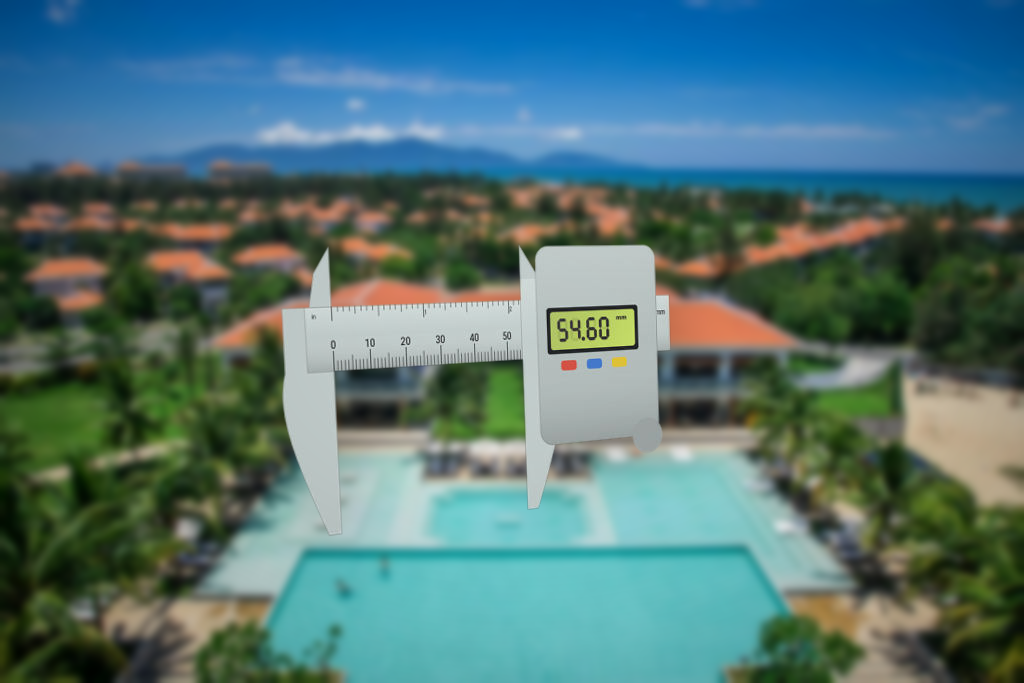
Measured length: 54.60 mm
